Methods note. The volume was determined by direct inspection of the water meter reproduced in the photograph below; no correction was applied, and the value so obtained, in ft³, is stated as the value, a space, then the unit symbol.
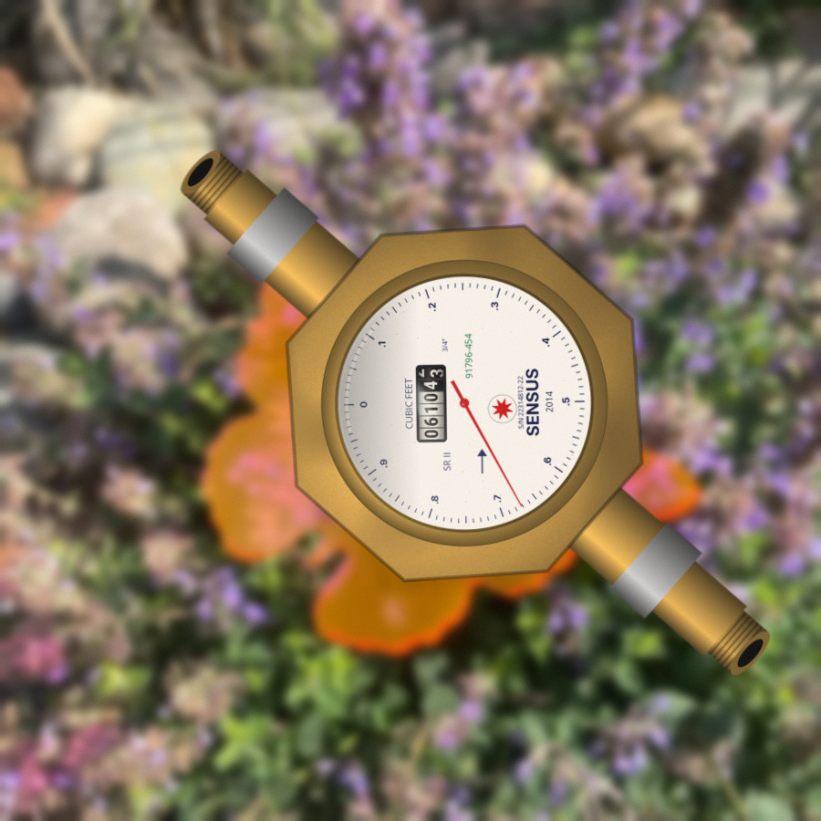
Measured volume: 61042.67 ft³
